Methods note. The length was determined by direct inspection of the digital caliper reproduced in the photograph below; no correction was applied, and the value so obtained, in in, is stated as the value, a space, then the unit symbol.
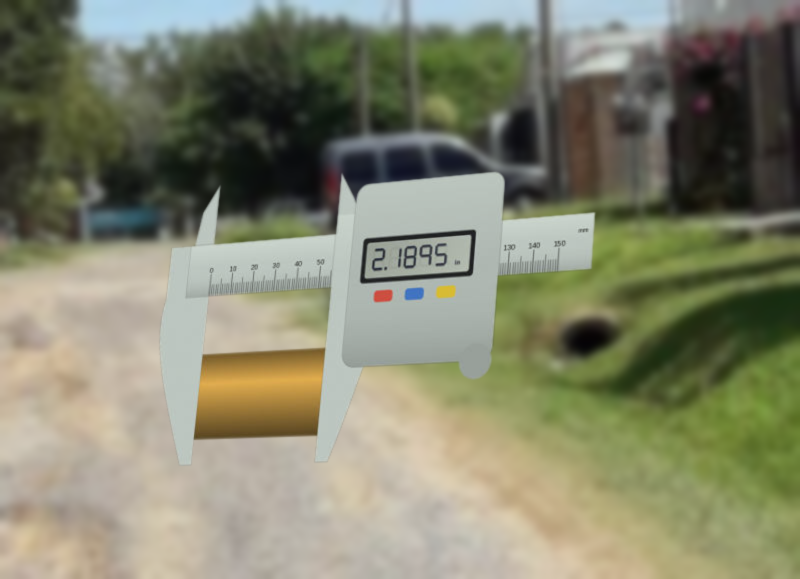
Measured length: 2.1895 in
